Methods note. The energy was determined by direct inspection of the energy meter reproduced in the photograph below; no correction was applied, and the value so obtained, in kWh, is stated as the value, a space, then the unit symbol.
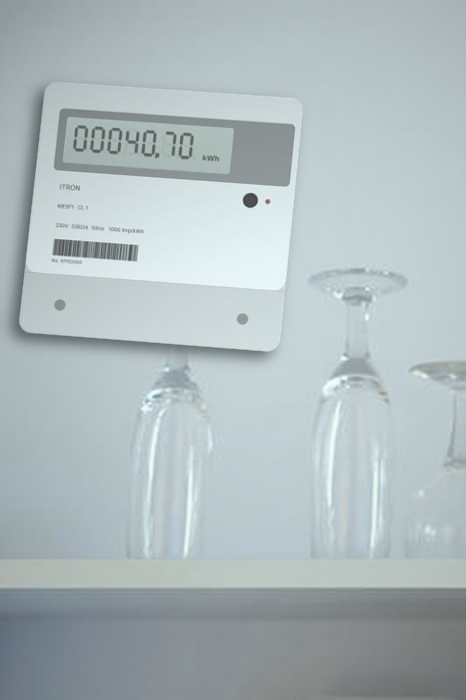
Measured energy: 40.70 kWh
